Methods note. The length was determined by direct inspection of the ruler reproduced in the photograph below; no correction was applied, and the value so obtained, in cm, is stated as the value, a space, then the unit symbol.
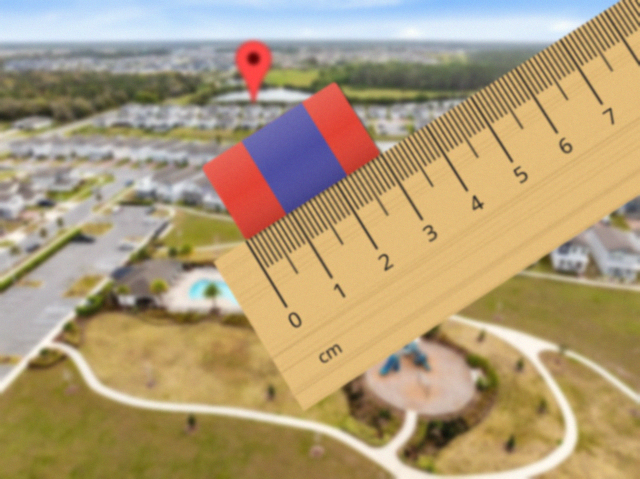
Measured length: 3 cm
